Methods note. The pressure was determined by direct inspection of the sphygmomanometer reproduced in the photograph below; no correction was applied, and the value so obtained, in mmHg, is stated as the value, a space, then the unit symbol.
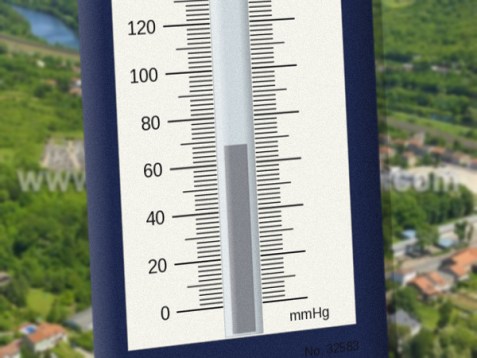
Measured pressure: 68 mmHg
